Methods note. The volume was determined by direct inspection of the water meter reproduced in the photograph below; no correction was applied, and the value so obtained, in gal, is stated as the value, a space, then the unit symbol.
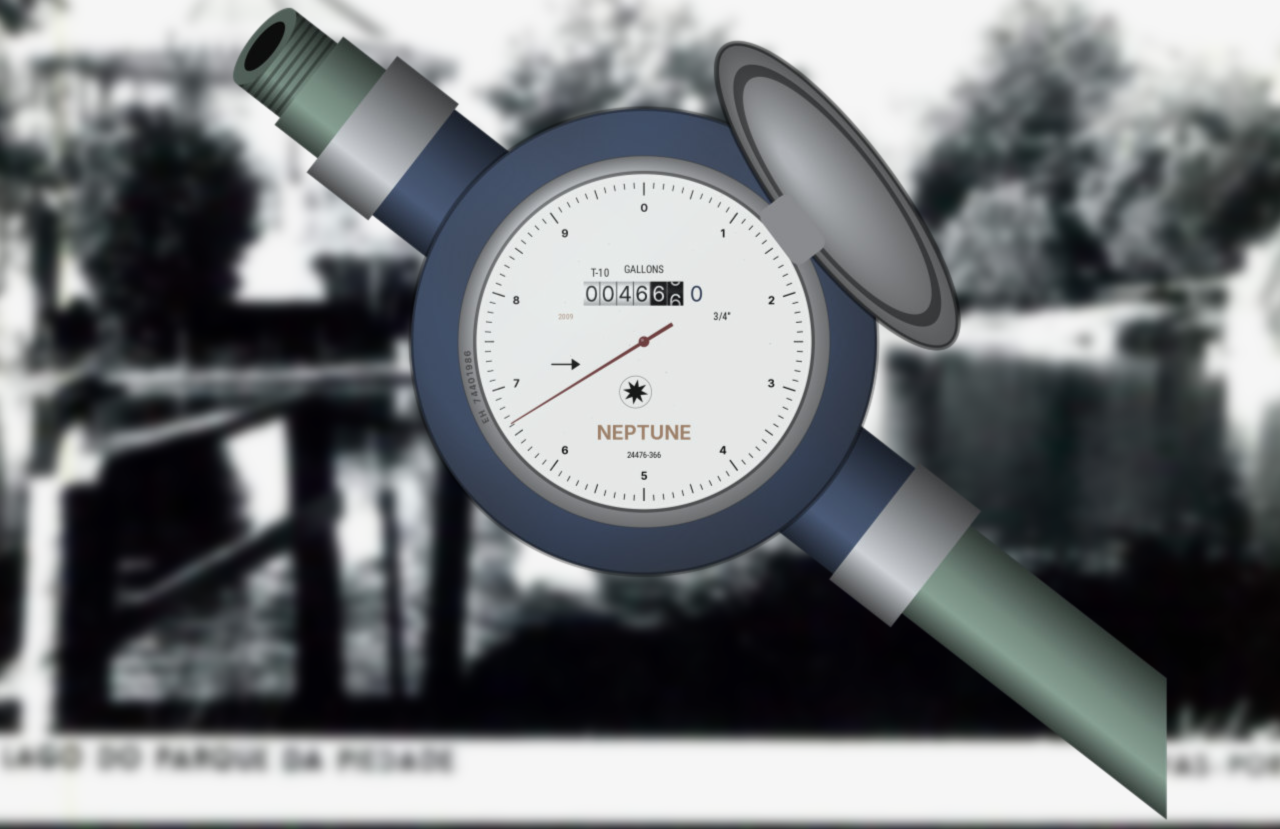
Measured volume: 46656.6 gal
